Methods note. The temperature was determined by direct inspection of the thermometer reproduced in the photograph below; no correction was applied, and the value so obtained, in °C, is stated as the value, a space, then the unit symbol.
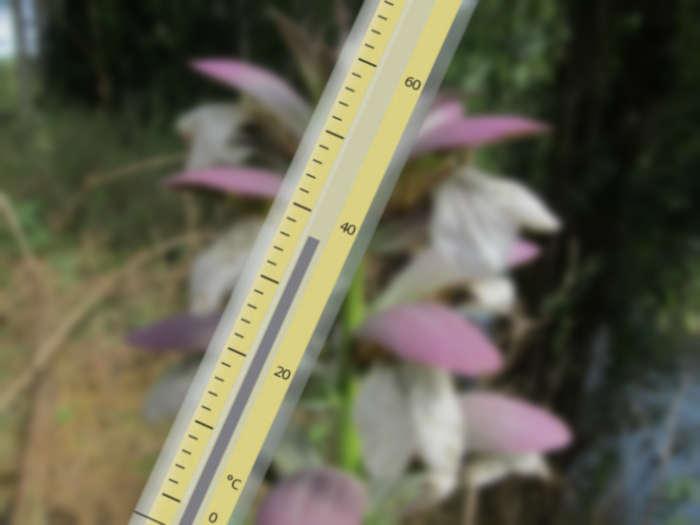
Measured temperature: 37 °C
